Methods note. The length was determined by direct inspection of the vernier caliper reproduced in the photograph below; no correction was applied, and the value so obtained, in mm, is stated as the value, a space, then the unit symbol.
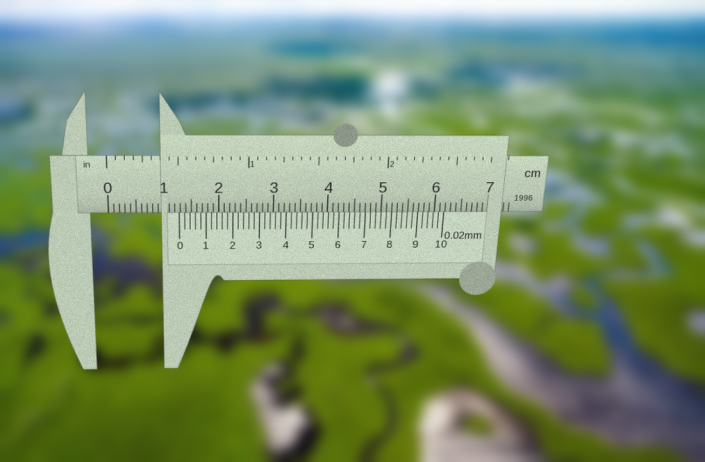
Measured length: 12.8 mm
